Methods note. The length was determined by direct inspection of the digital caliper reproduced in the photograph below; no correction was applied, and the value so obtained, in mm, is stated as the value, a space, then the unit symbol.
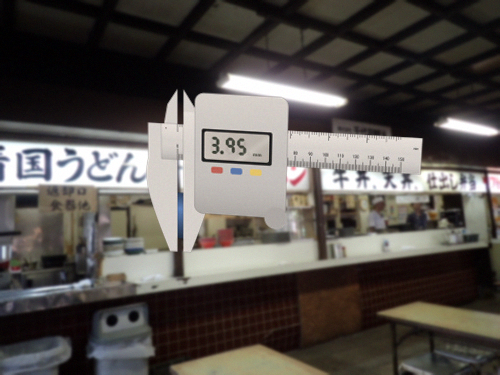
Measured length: 3.95 mm
